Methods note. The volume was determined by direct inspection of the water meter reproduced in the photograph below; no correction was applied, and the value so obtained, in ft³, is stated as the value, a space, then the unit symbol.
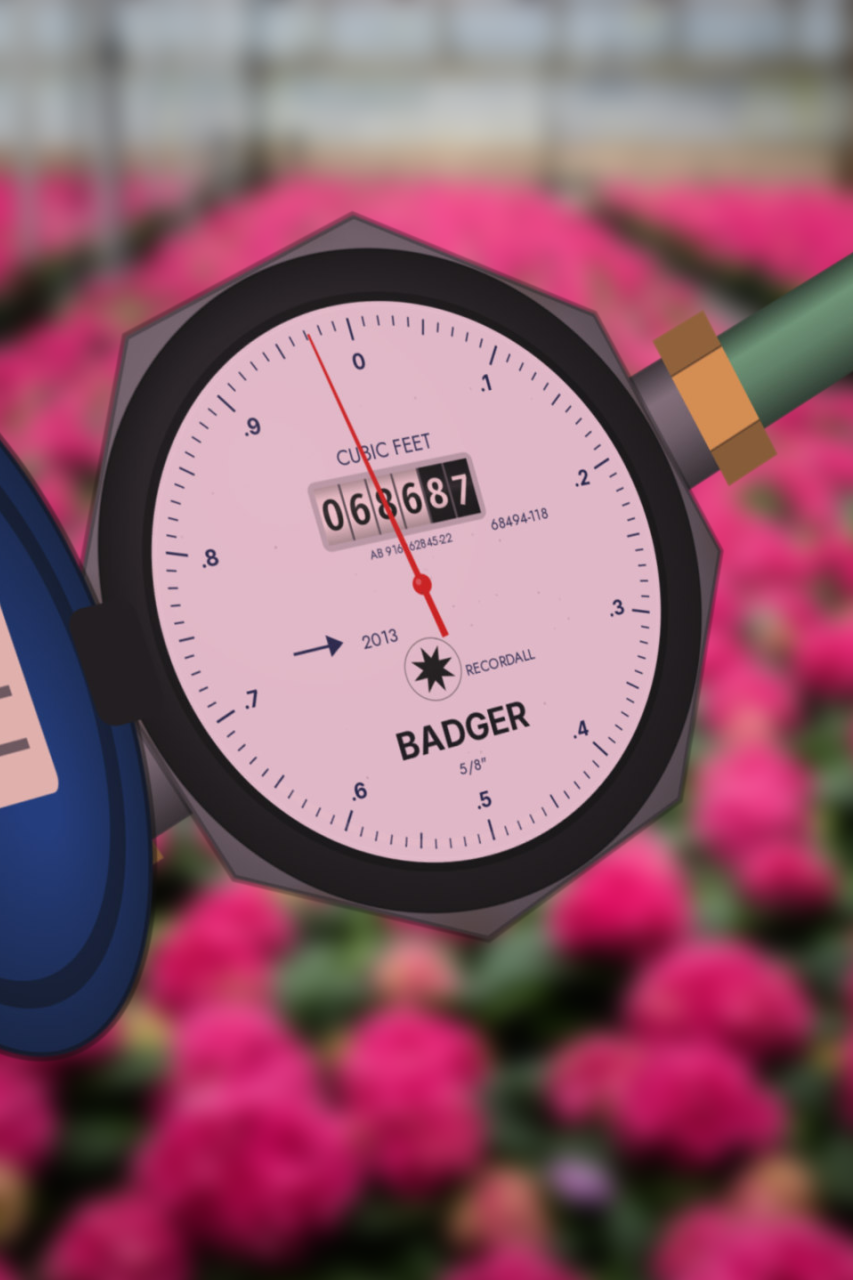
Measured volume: 68686.97 ft³
